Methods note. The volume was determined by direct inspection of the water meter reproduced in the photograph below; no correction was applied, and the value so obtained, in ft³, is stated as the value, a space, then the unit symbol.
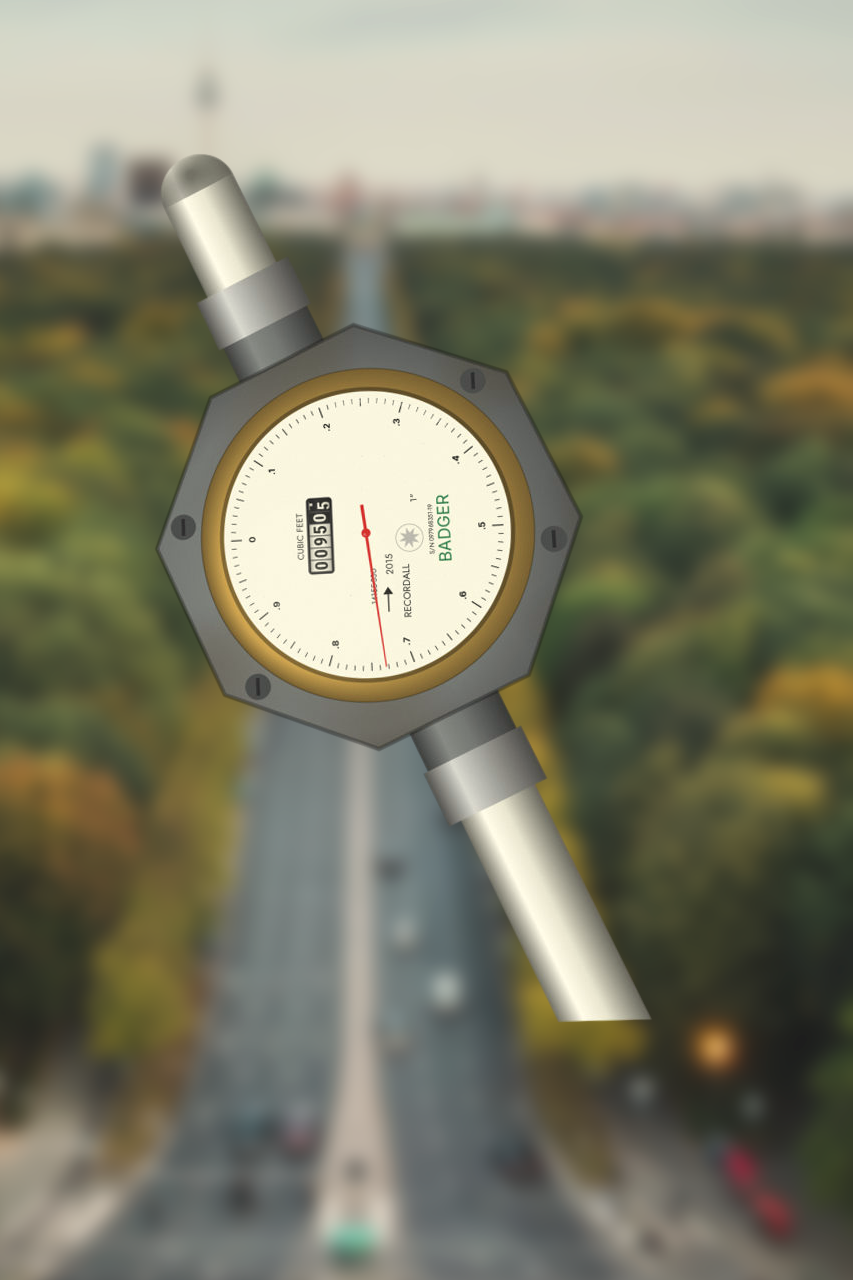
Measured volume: 9504.73 ft³
